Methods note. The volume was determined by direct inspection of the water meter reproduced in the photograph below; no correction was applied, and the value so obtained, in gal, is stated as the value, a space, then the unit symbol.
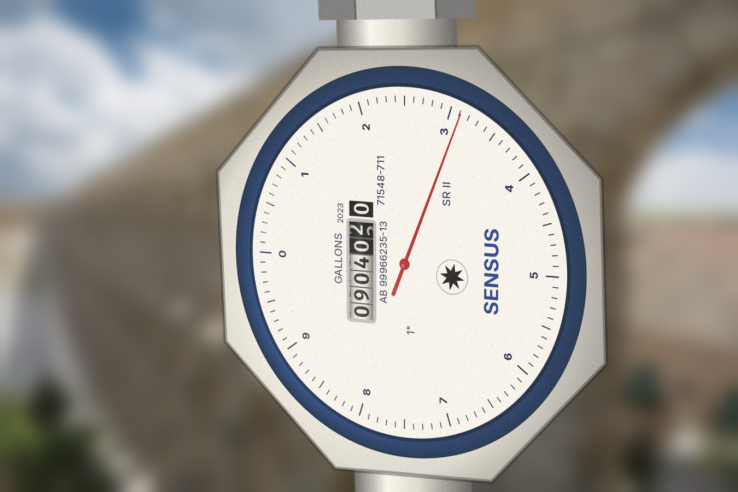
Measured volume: 904023.1 gal
